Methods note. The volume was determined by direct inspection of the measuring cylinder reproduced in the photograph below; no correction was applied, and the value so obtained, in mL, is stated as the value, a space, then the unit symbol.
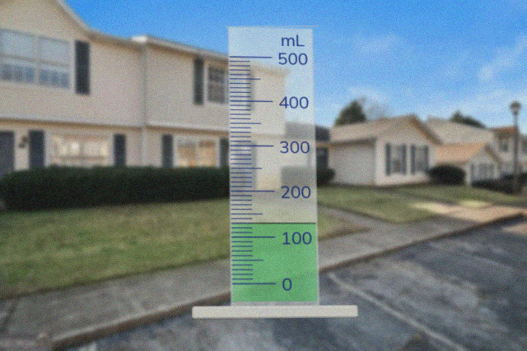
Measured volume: 130 mL
